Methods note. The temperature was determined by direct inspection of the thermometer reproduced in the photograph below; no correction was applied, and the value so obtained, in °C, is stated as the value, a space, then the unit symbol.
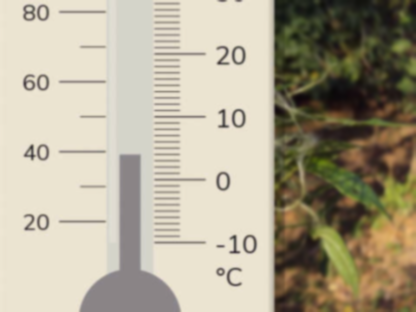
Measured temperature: 4 °C
